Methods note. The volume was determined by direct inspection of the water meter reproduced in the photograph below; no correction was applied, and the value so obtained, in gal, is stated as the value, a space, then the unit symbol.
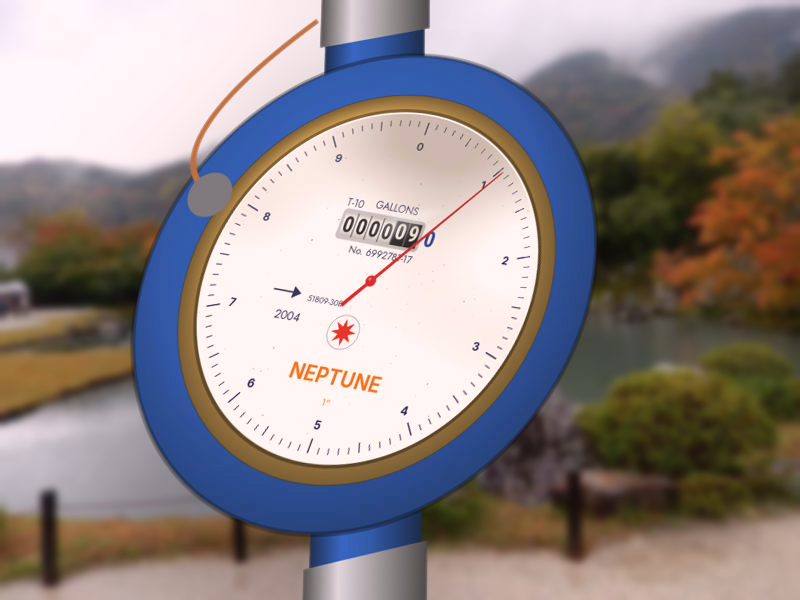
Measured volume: 91.0 gal
